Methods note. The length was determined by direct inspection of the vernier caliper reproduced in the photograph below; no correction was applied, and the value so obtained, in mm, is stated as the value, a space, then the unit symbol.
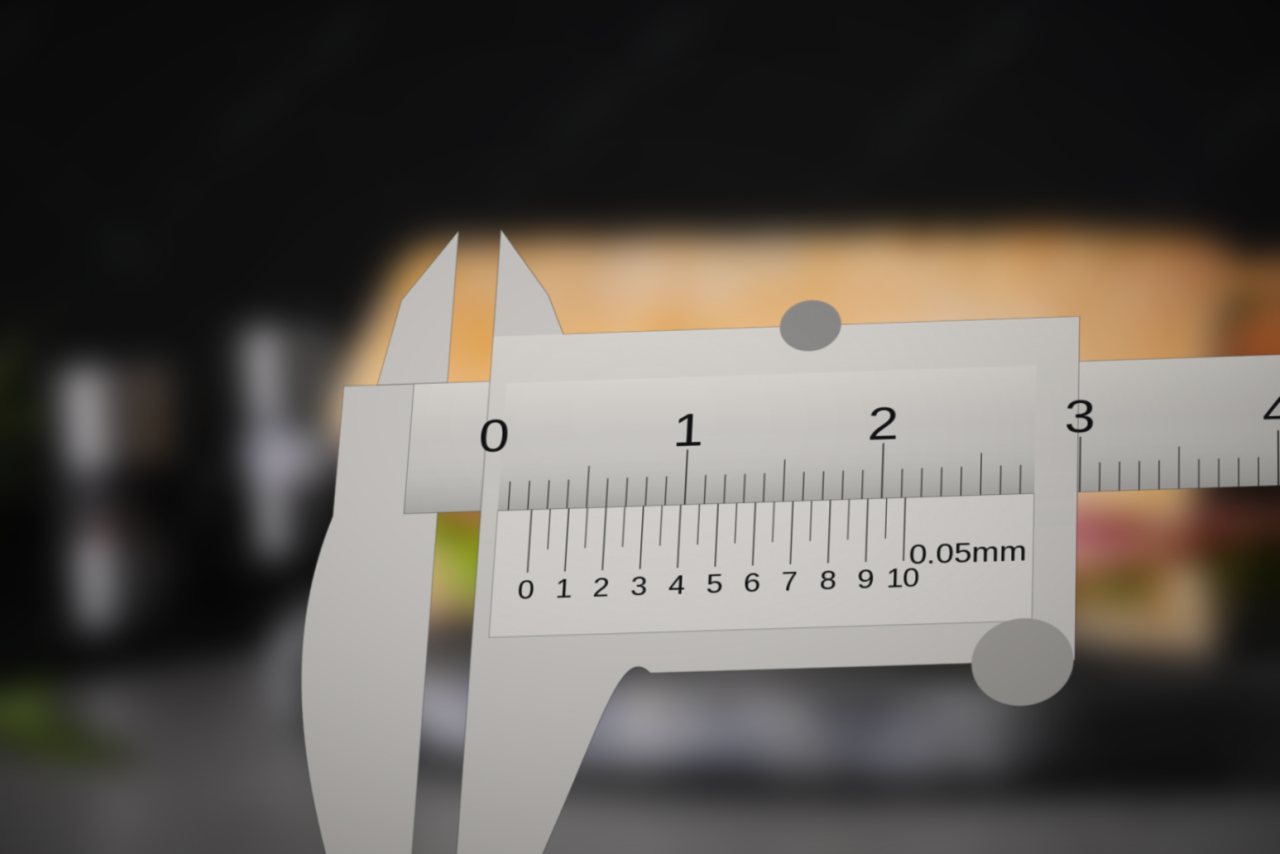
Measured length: 2.2 mm
